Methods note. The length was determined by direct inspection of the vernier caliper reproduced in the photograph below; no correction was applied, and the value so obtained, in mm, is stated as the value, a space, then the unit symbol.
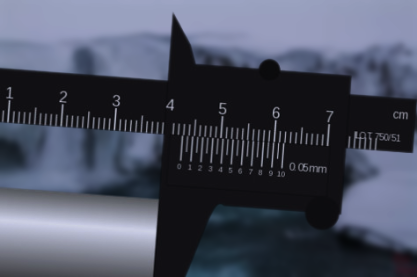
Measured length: 42.8 mm
